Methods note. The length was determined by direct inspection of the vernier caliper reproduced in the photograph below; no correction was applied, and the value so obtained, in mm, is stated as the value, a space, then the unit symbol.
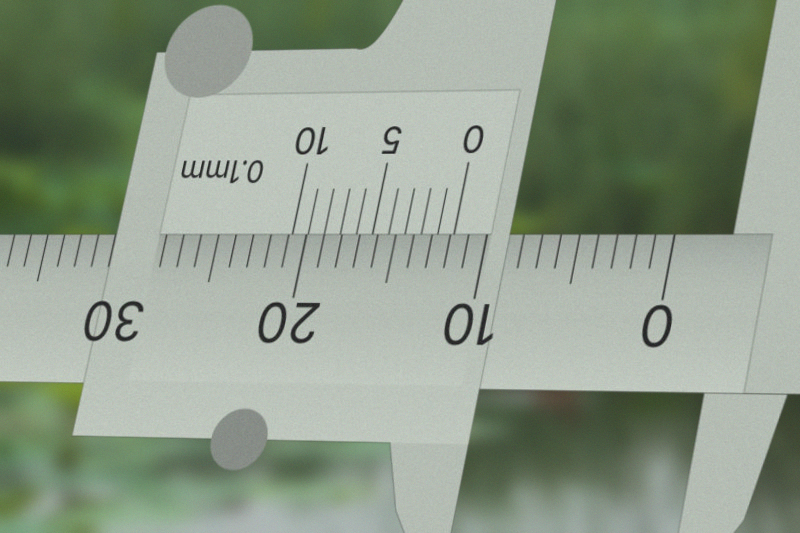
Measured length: 11.8 mm
